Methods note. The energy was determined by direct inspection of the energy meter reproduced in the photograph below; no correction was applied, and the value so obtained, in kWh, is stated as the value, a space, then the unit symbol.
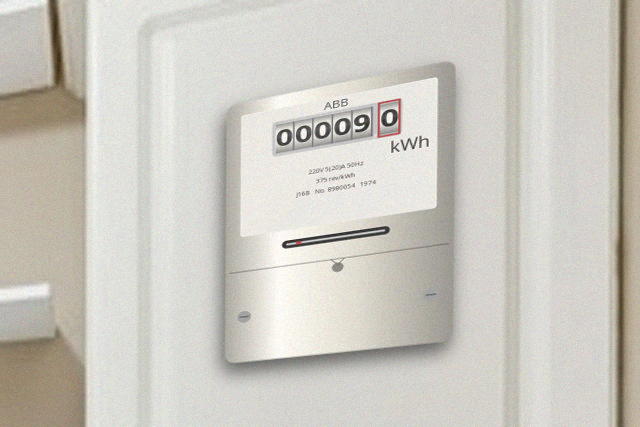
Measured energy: 9.0 kWh
